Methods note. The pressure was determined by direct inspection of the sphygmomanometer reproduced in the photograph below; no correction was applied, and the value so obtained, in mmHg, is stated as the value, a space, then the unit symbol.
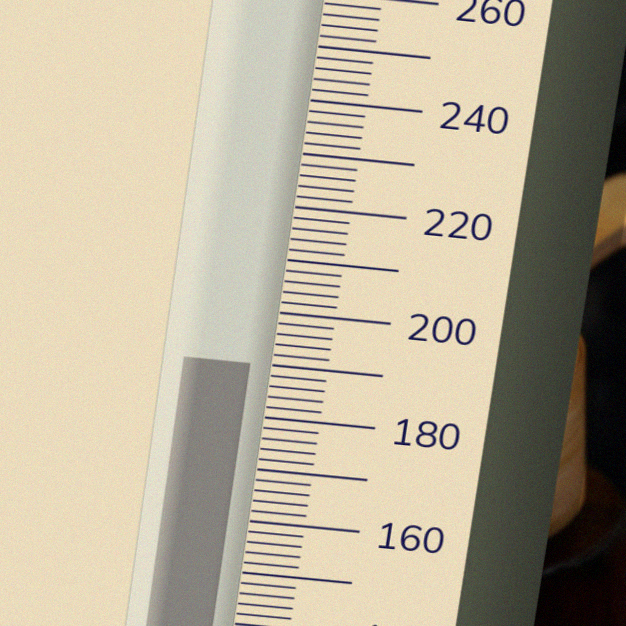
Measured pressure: 190 mmHg
